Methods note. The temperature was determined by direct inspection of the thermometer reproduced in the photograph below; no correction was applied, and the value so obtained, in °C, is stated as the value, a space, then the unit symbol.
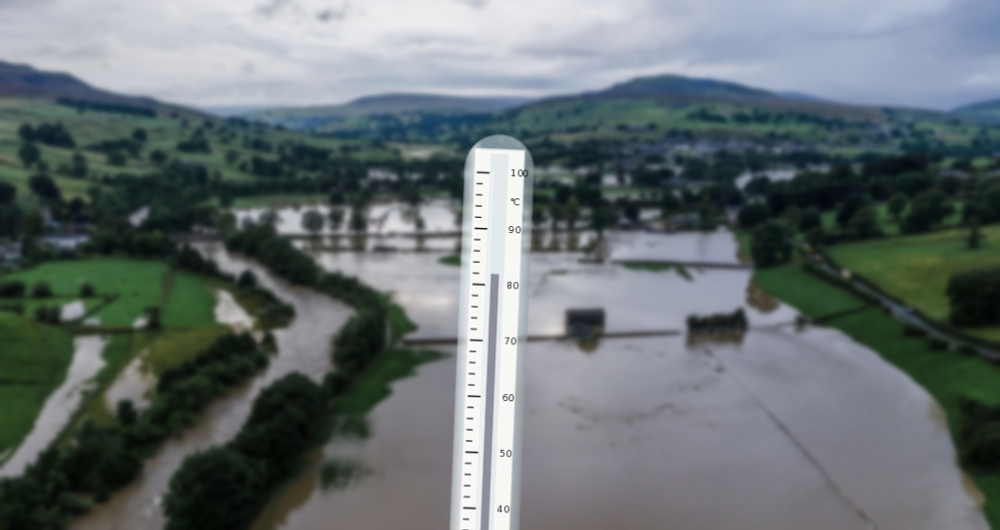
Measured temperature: 82 °C
